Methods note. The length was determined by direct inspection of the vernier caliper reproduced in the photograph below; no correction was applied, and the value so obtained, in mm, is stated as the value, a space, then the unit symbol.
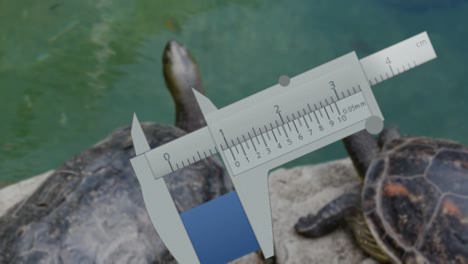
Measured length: 10.2 mm
